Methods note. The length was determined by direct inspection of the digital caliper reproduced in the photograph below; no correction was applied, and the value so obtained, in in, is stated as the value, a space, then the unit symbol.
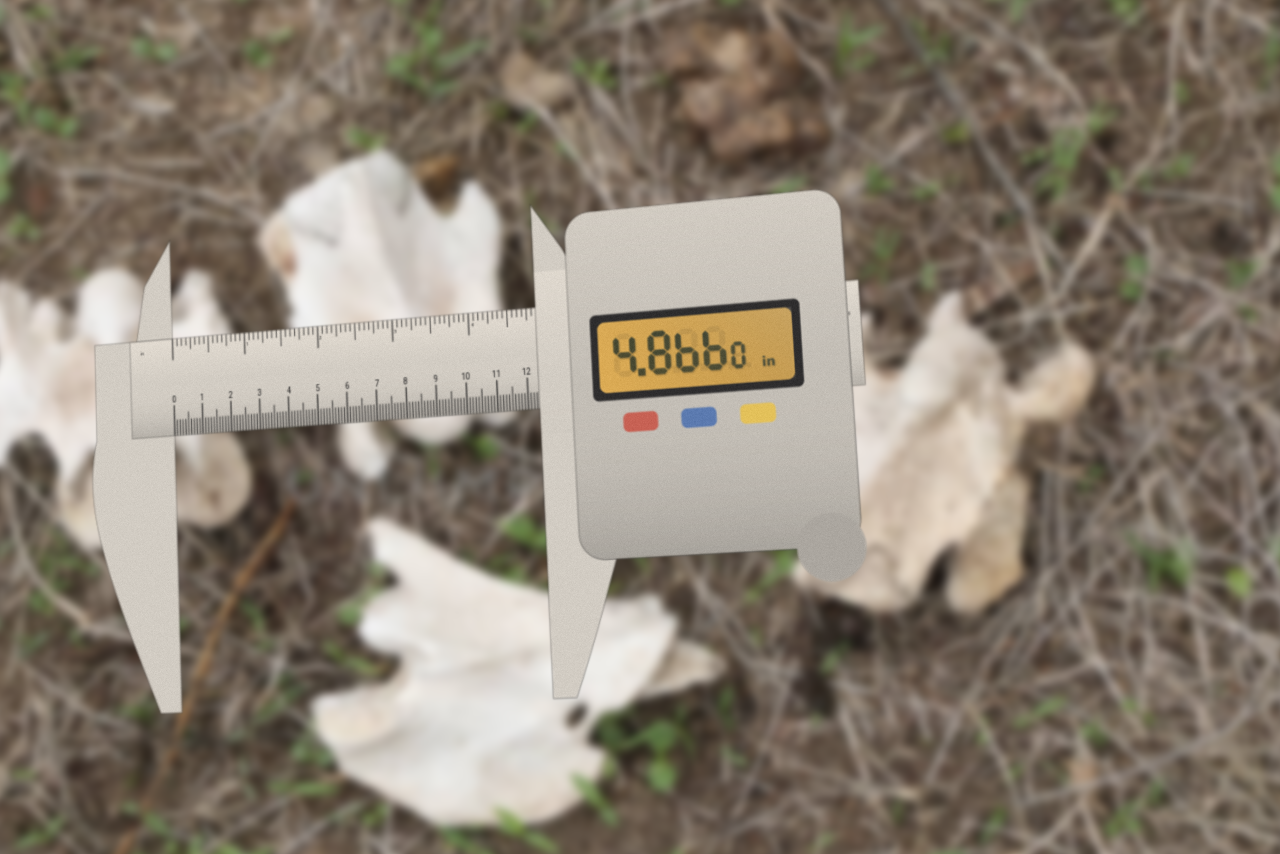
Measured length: 4.8660 in
